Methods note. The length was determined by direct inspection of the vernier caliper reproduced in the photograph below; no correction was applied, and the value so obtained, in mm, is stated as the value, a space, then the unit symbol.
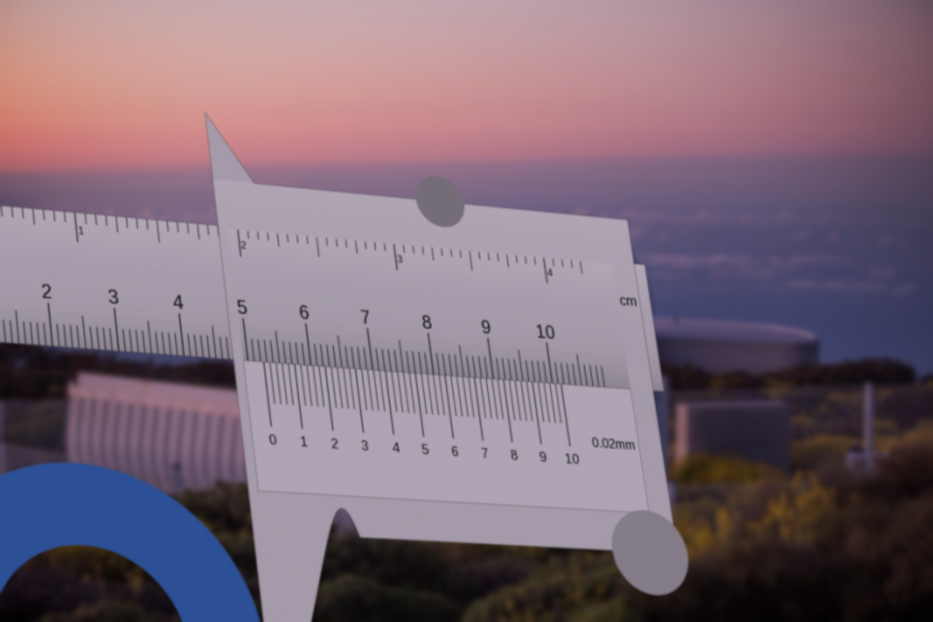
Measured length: 52.5 mm
